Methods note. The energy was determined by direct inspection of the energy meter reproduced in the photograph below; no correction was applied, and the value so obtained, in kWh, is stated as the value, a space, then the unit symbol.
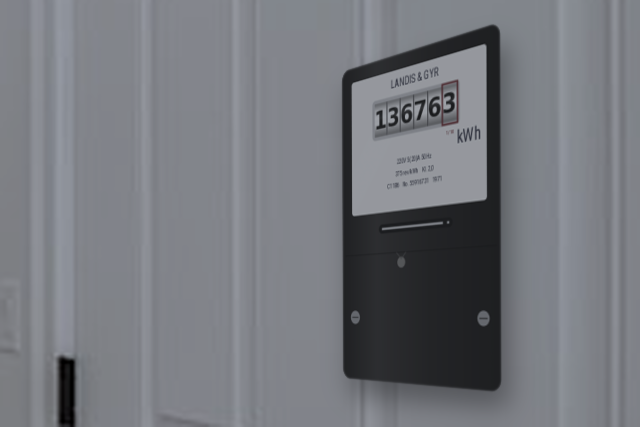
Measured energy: 13676.3 kWh
